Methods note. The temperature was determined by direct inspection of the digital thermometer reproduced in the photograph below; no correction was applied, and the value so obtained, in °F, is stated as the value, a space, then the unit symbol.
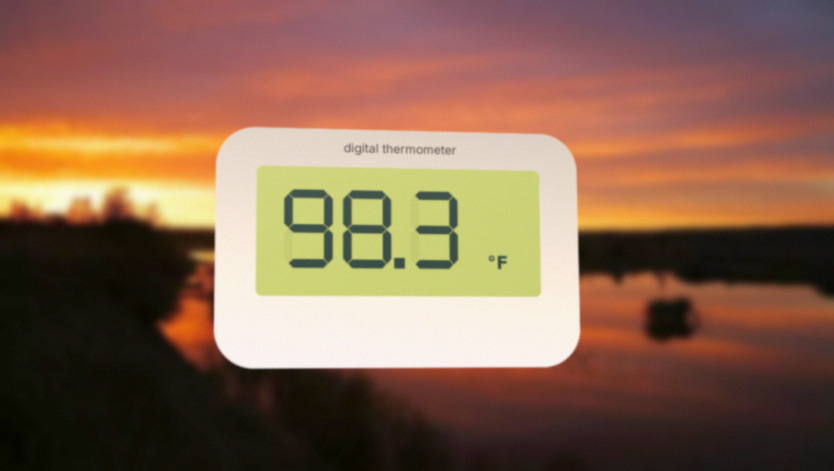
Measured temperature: 98.3 °F
